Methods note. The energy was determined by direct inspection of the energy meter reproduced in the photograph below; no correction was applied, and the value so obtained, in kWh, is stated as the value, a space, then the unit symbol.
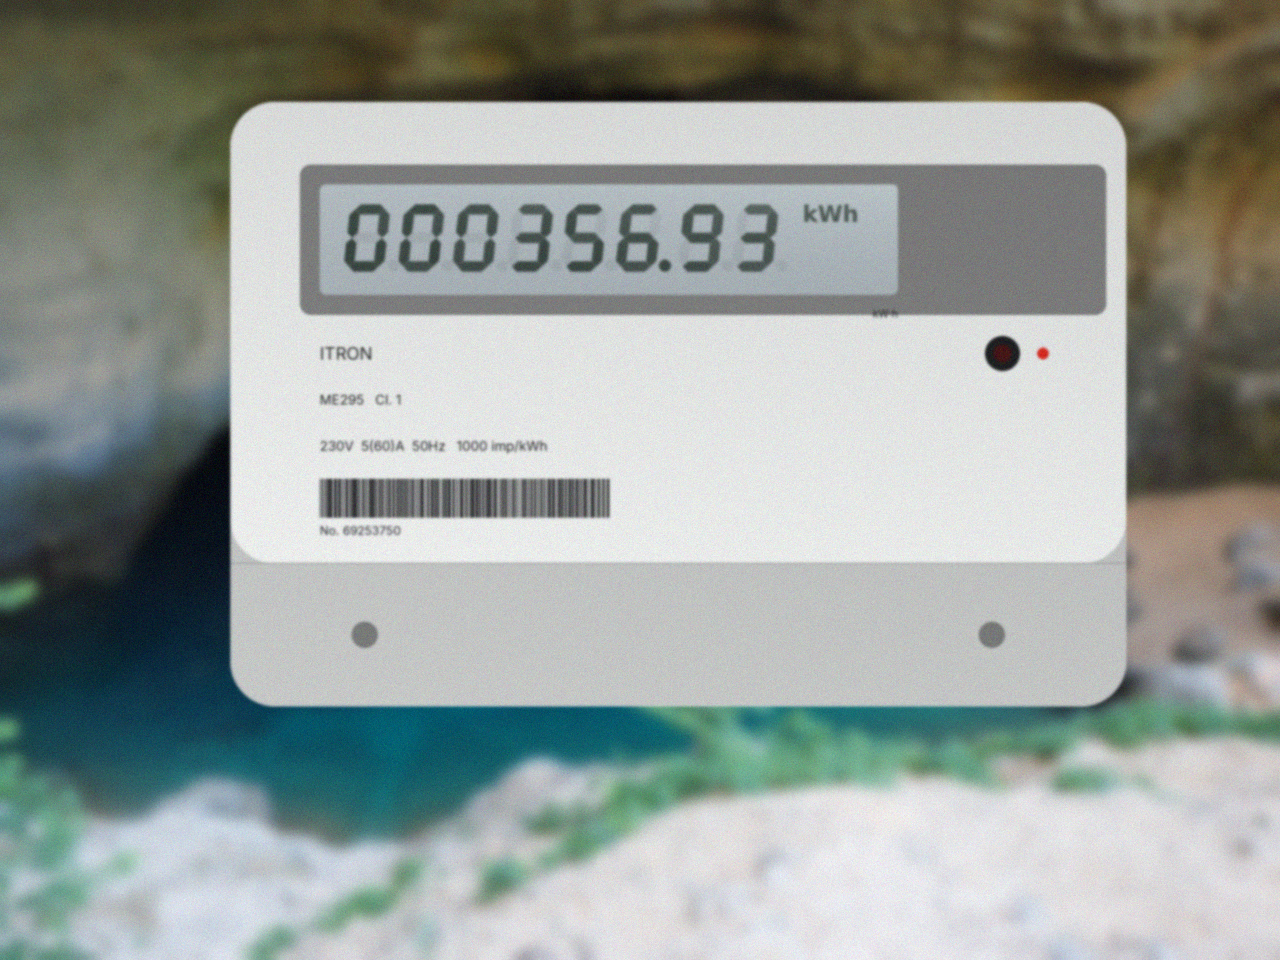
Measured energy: 356.93 kWh
